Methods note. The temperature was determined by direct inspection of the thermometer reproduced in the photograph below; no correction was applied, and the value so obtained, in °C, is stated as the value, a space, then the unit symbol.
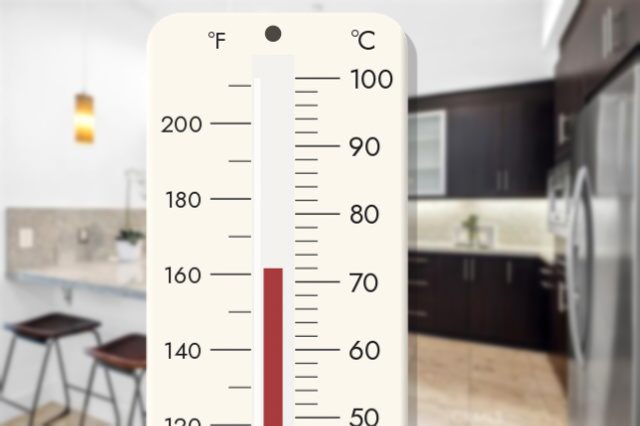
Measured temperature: 72 °C
